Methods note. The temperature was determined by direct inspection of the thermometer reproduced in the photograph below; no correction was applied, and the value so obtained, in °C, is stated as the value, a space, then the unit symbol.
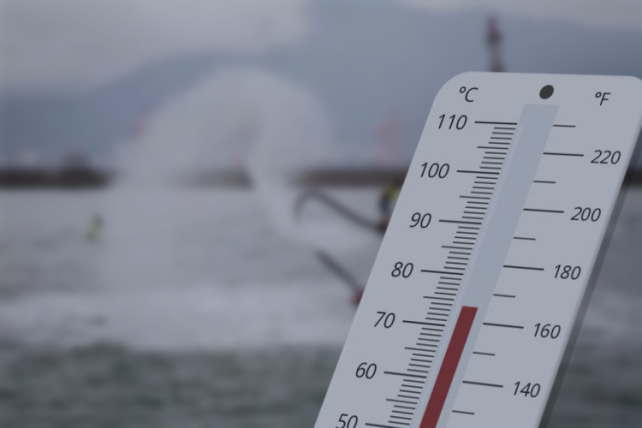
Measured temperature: 74 °C
